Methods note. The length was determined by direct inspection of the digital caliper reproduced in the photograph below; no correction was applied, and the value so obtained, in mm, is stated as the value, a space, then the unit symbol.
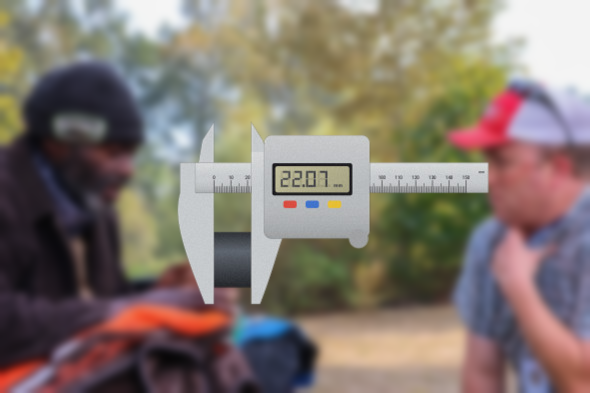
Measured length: 22.07 mm
